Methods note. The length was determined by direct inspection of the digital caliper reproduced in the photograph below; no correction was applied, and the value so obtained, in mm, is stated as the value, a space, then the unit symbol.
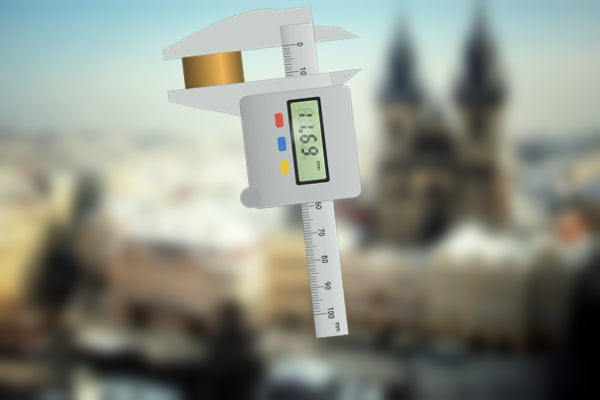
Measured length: 11.69 mm
